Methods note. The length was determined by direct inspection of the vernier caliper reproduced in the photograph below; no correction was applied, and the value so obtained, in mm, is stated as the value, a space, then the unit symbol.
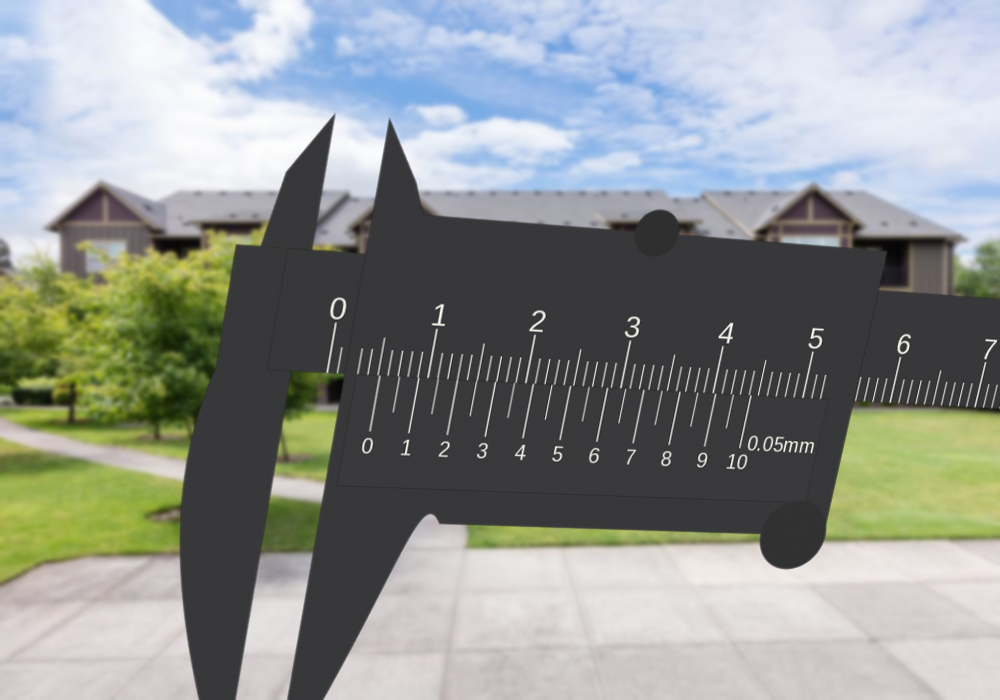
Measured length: 5.2 mm
